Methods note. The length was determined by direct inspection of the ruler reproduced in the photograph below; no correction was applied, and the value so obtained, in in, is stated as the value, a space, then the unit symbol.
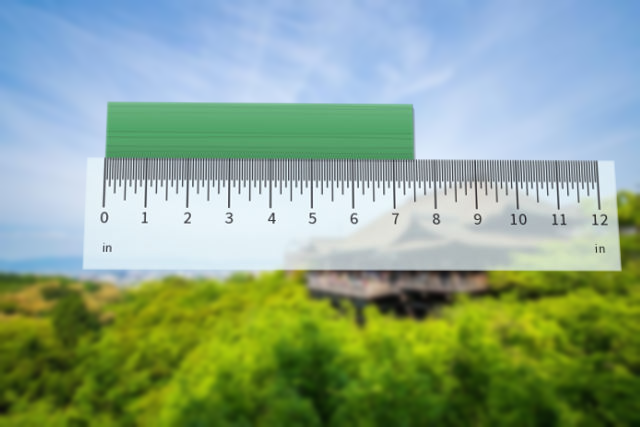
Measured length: 7.5 in
